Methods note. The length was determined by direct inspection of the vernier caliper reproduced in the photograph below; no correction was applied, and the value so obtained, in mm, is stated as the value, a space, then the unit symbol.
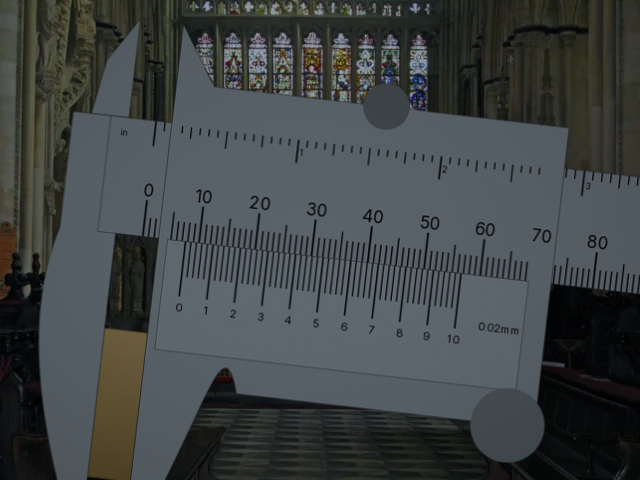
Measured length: 7.6 mm
